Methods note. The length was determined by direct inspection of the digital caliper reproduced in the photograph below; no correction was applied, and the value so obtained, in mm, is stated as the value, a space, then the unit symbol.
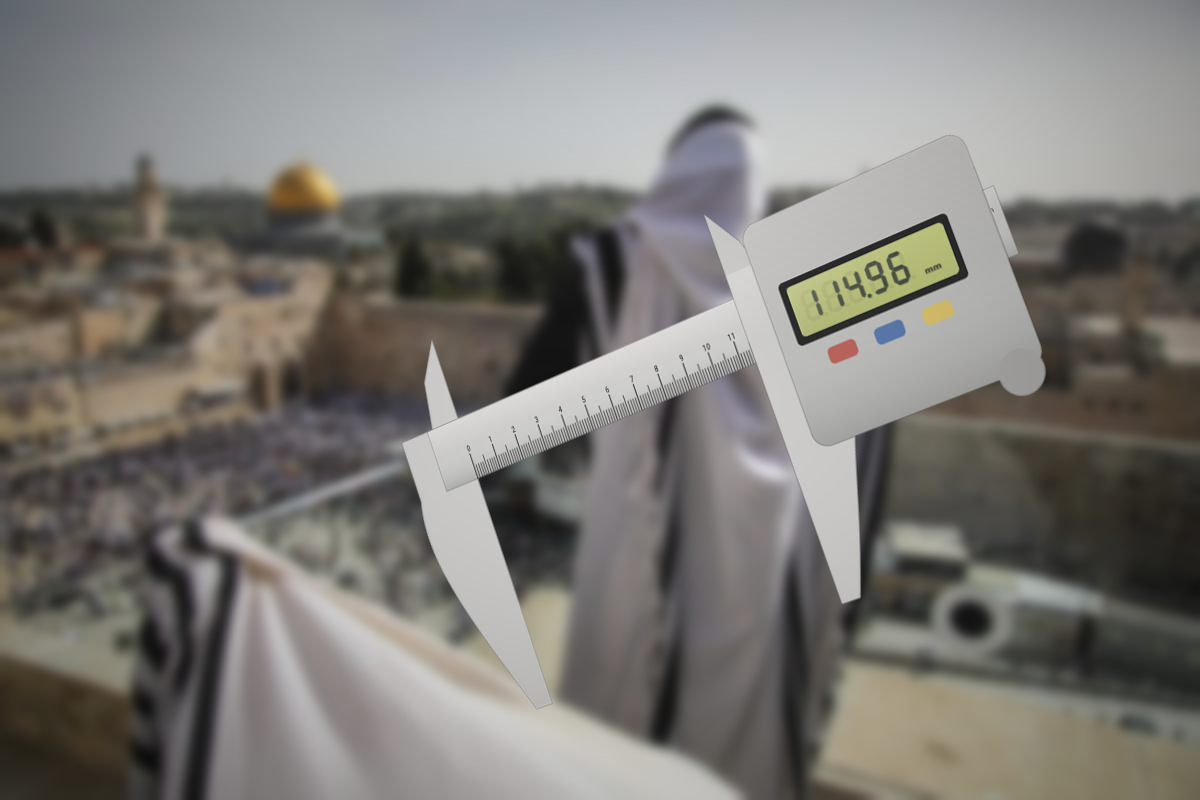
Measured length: 114.96 mm
